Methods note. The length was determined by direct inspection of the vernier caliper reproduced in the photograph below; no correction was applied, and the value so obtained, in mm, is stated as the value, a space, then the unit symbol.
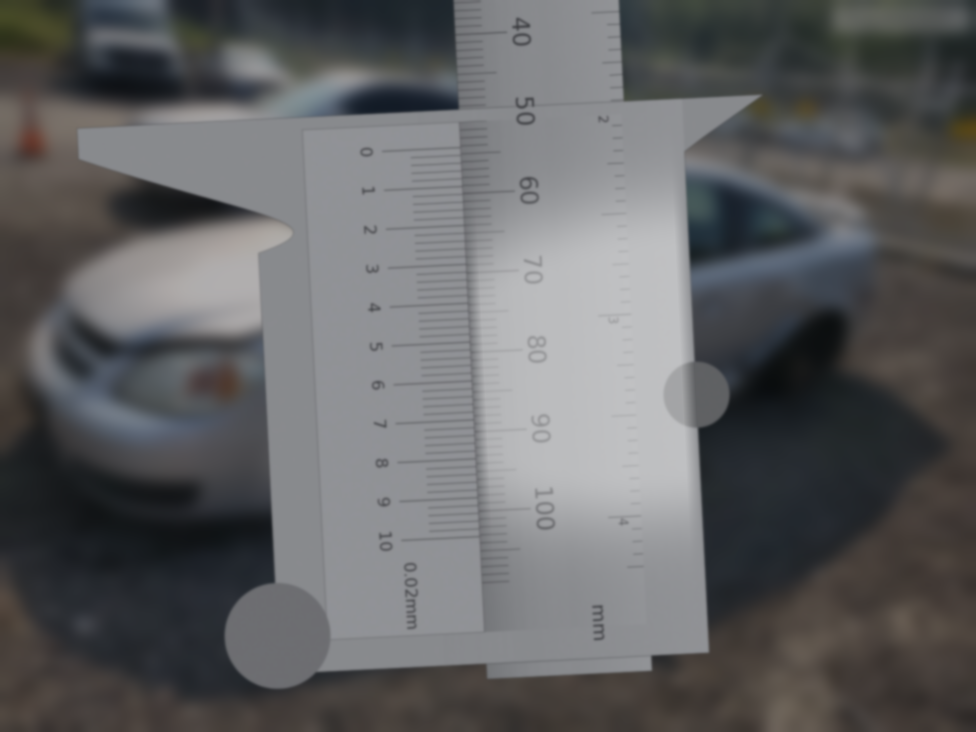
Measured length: 54.2 mm
